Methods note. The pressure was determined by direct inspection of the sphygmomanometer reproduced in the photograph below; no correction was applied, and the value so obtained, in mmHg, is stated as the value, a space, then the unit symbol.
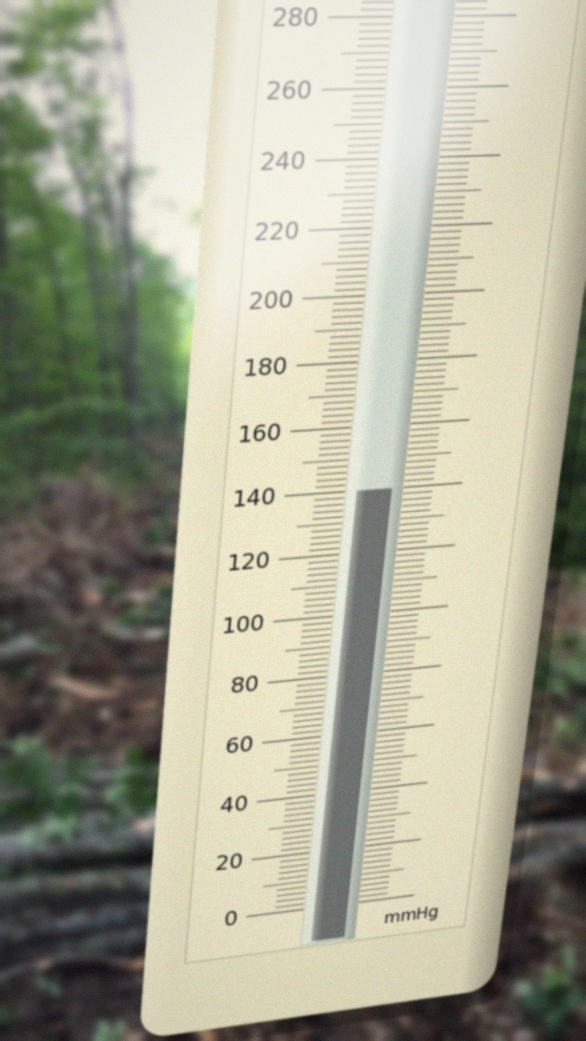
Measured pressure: 140 mmHg
